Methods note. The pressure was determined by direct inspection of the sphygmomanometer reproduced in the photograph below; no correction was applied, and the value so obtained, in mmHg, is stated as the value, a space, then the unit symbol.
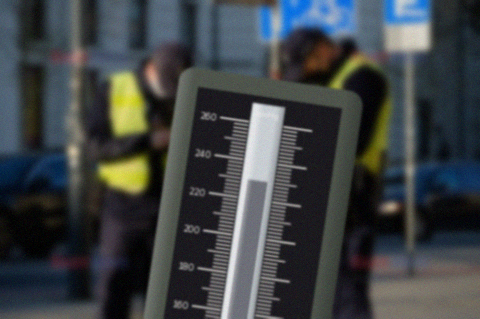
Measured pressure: 230 mmHg
